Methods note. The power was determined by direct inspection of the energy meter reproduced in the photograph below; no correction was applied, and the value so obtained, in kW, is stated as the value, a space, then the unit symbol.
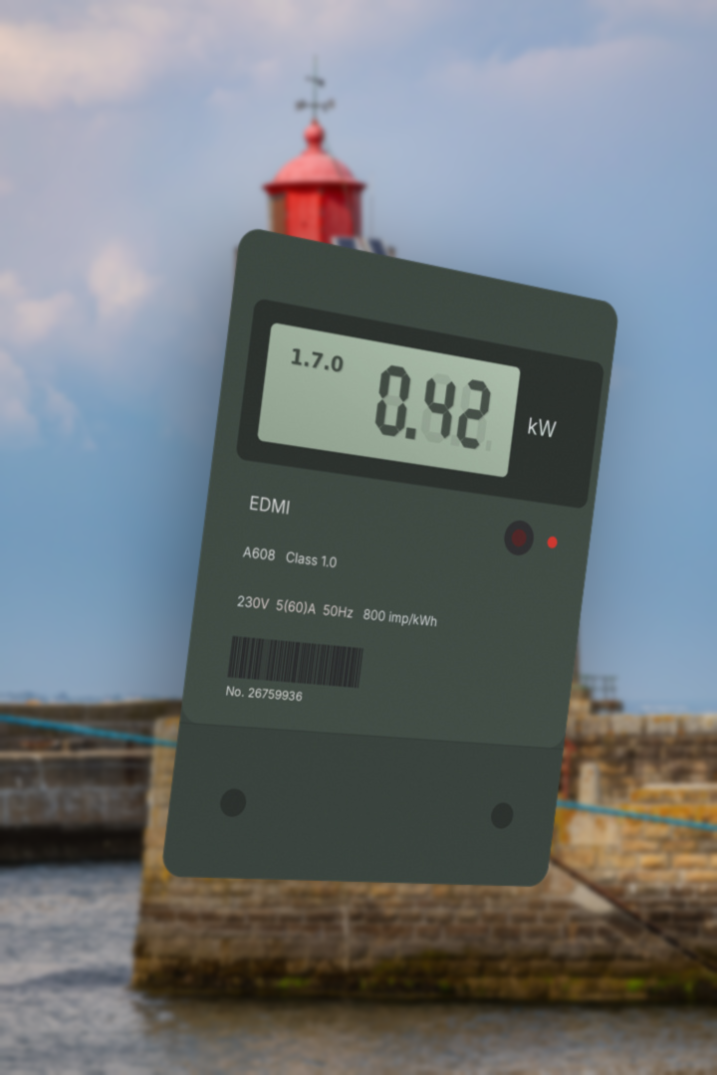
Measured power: 0.42 kW
